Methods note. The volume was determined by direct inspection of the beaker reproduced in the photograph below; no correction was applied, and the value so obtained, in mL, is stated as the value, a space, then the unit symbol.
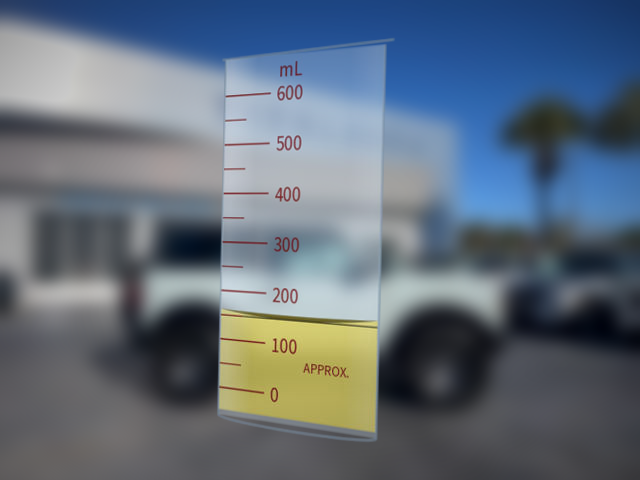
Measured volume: 150 mL
